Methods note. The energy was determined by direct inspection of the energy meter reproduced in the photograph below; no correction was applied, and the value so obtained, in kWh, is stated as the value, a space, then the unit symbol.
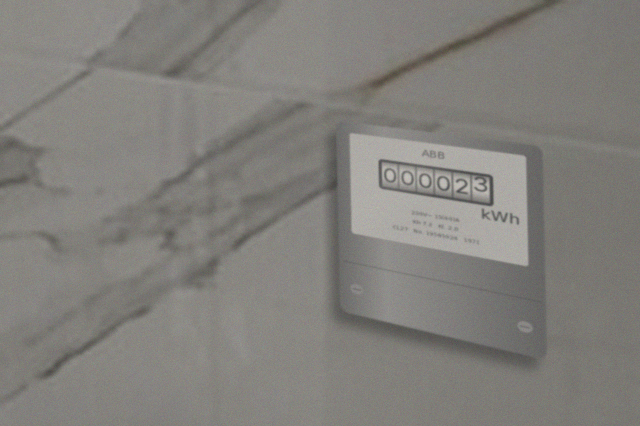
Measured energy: 23 kWh
